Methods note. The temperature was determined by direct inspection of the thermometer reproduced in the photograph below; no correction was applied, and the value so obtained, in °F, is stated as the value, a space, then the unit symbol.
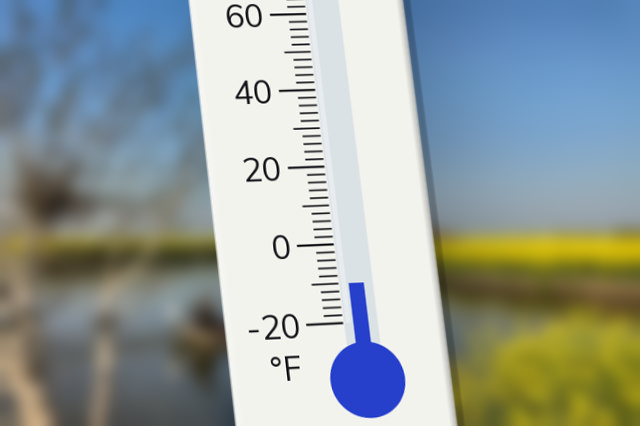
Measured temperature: -10 °F
